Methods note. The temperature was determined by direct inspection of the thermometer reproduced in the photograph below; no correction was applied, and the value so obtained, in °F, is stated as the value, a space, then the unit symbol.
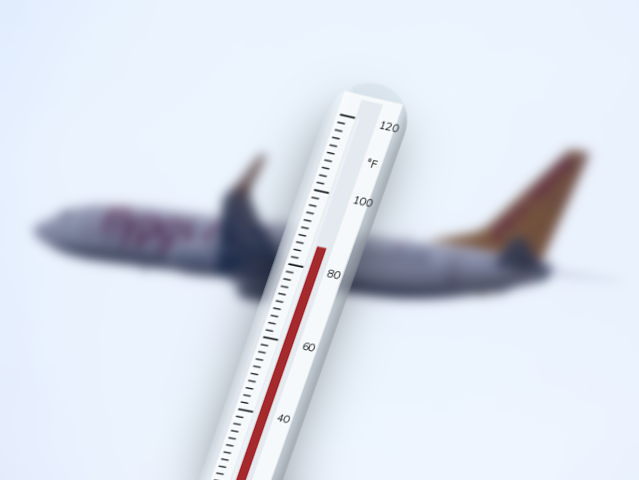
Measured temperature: 86 °F
